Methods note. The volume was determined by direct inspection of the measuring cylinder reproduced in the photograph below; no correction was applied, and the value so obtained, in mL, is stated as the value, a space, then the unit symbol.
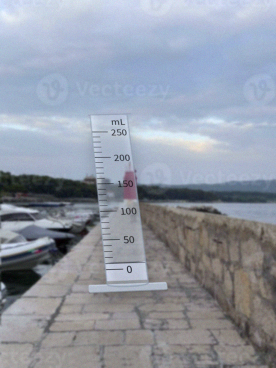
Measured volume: 10 mL
